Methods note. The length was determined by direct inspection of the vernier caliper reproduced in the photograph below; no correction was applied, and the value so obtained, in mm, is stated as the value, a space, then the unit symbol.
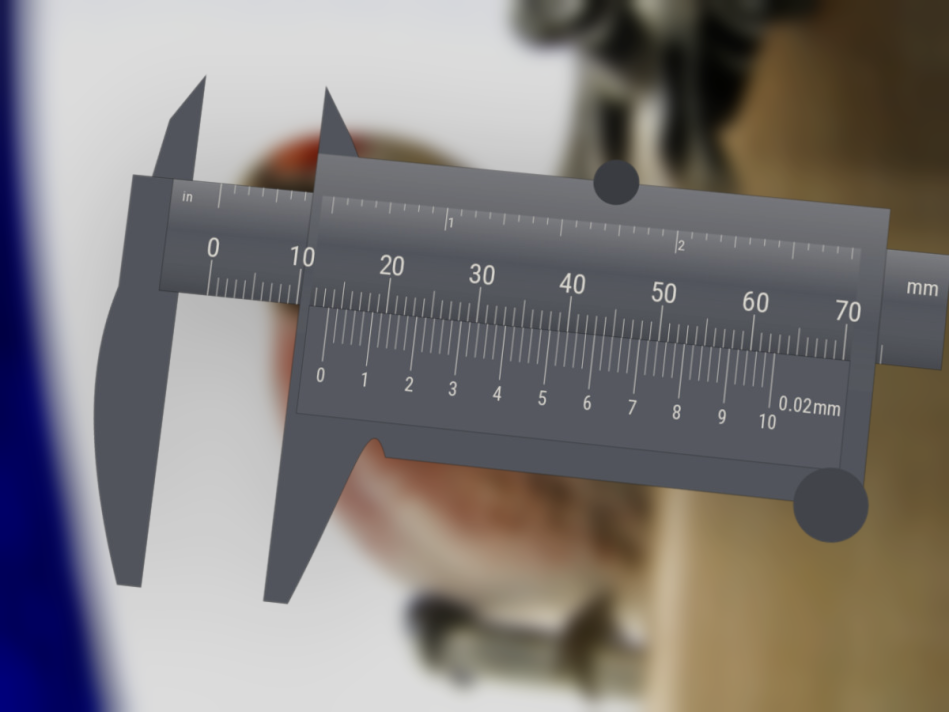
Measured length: 13.6 mm
